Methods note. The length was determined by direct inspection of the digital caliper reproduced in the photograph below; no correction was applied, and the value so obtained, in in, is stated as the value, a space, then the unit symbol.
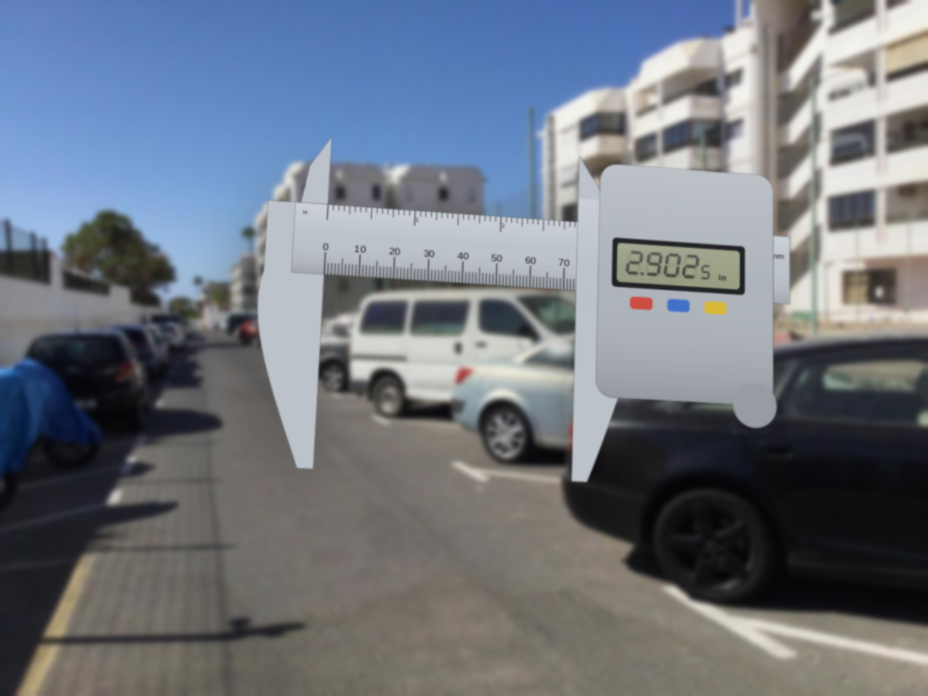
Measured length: 2.9025 in
